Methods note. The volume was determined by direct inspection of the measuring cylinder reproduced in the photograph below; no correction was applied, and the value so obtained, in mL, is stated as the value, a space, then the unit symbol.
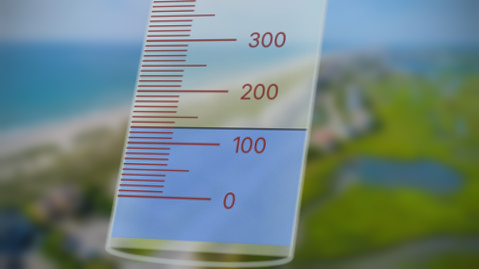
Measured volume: 130 mL
